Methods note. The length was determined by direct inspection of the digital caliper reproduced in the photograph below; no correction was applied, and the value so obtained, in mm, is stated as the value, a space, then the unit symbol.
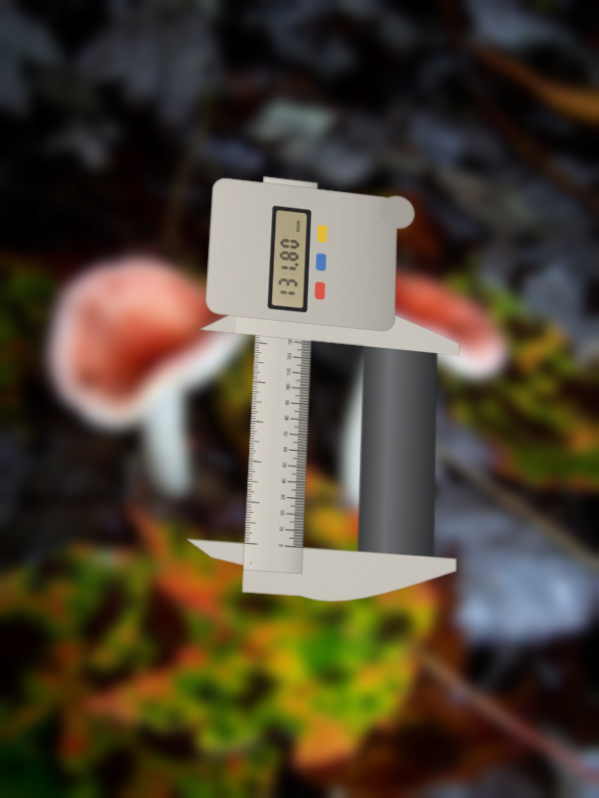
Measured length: 131.80 mm
